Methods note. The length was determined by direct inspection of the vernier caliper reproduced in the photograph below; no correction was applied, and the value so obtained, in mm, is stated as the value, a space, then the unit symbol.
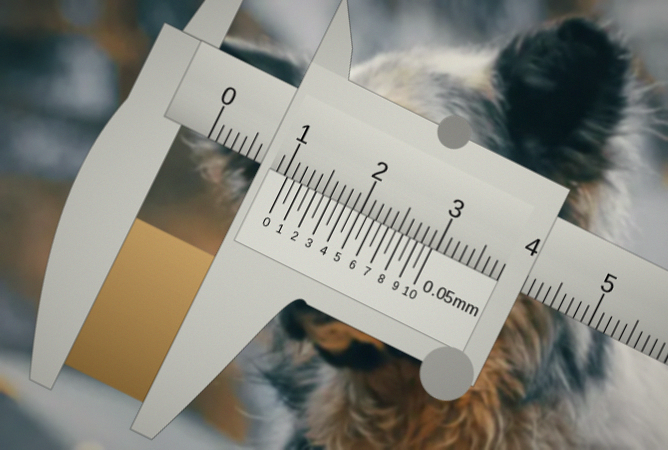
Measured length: 10.4 mm
